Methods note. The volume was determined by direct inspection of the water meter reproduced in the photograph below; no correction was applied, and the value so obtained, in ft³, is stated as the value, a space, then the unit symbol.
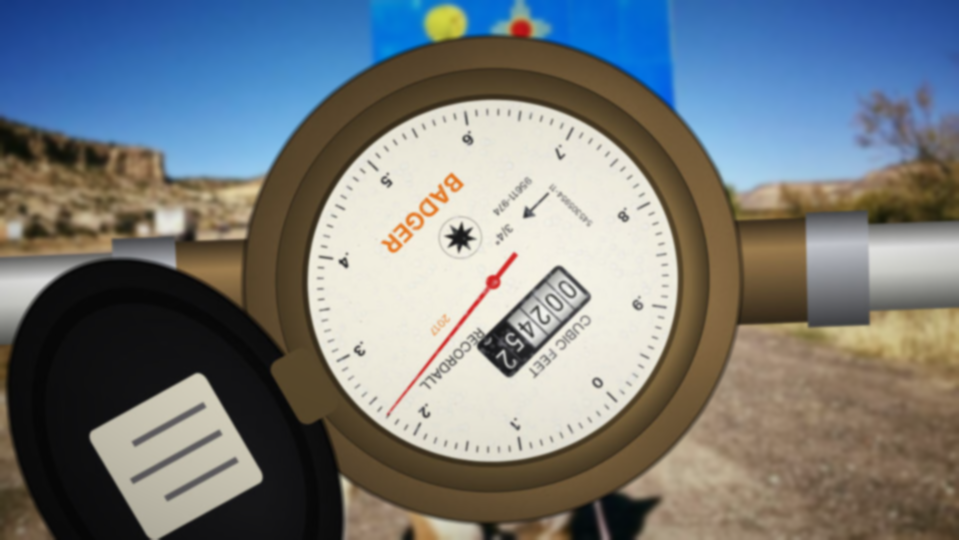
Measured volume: 2452.23 ft³
